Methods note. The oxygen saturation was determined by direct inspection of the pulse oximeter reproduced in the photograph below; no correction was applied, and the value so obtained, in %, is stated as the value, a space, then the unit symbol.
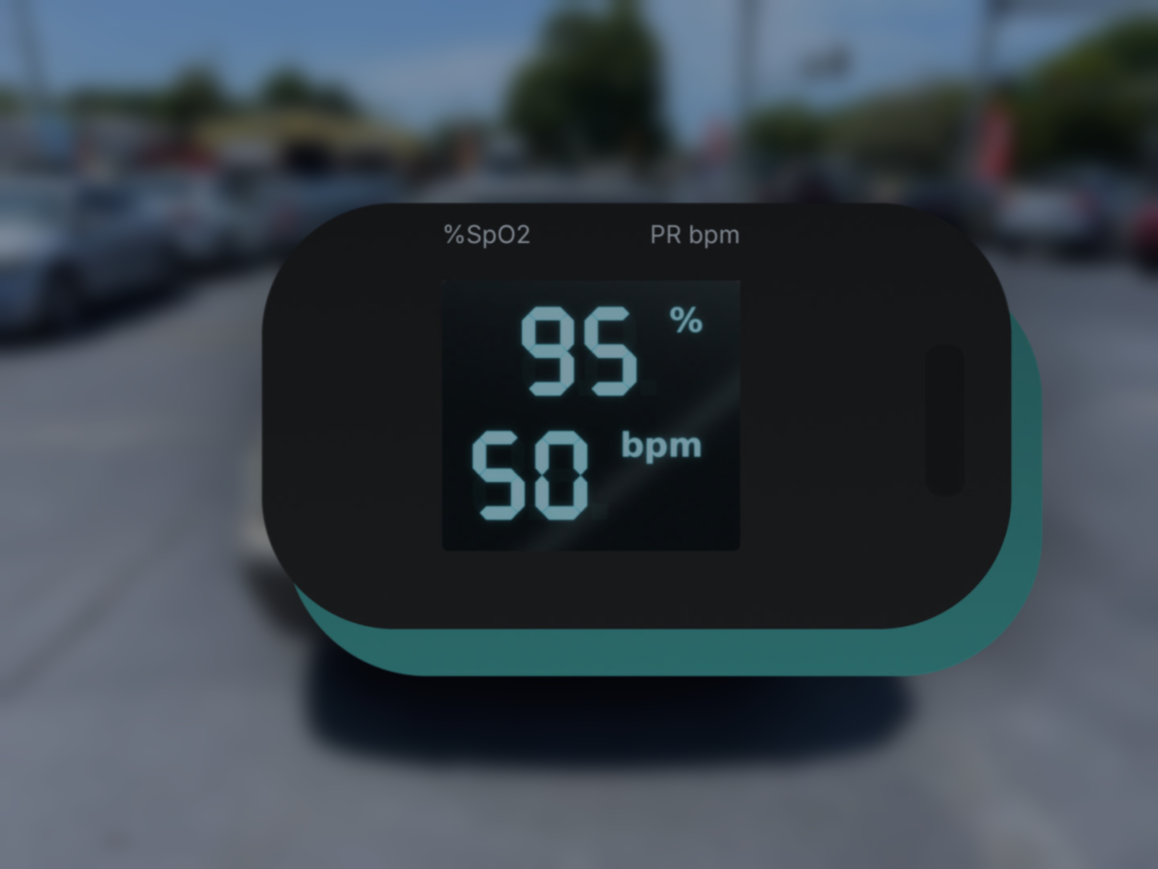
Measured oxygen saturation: 95 %
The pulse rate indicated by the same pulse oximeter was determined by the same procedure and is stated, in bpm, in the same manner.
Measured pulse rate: 50 bpm
